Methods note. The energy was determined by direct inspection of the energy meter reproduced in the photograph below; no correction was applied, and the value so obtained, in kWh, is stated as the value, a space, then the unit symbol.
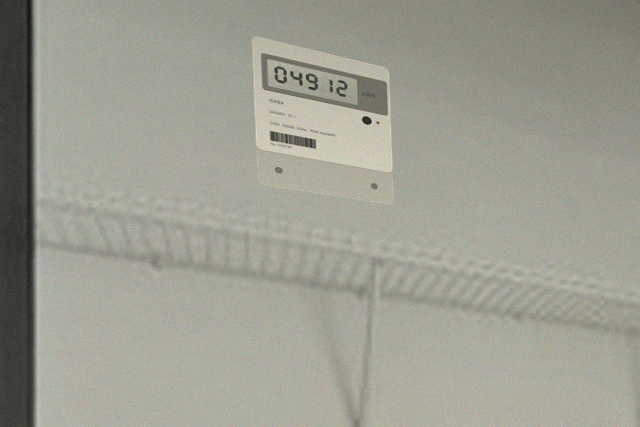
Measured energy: 4912 kWh
